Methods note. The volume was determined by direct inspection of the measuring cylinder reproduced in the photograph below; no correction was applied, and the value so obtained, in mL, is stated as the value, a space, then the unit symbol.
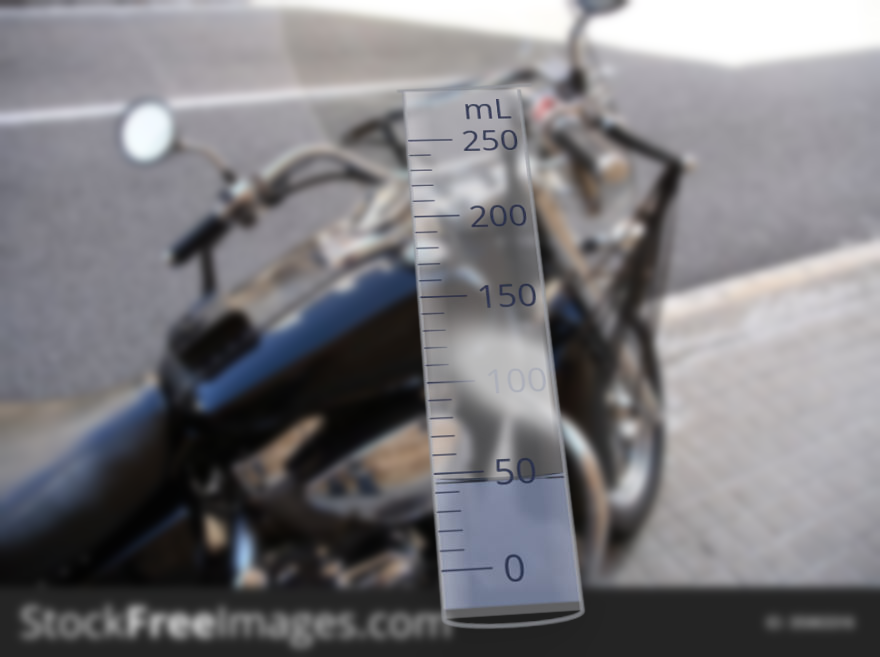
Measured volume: 45 mL
